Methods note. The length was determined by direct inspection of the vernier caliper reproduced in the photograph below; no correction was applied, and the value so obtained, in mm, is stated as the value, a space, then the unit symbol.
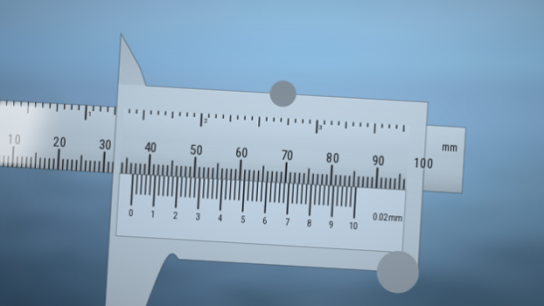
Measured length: 36.5 mm
